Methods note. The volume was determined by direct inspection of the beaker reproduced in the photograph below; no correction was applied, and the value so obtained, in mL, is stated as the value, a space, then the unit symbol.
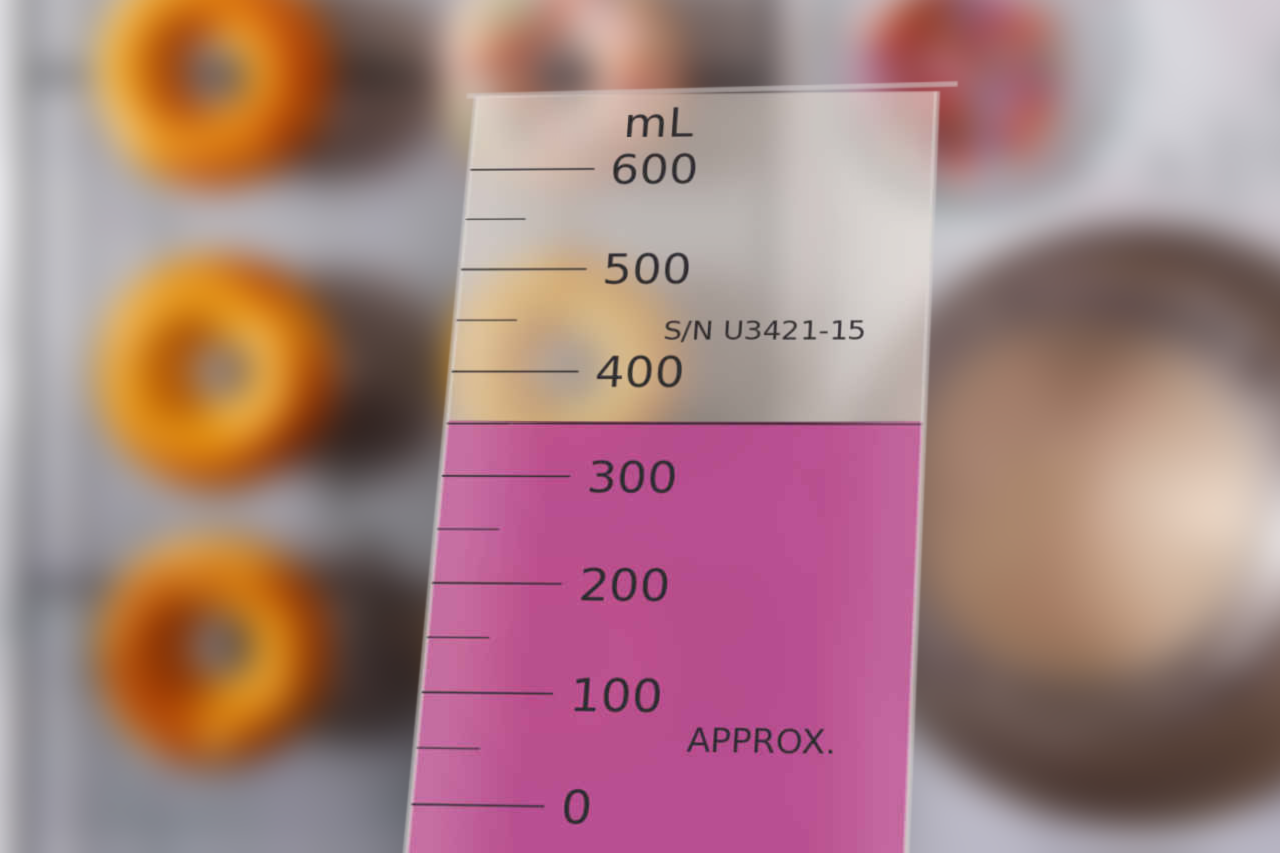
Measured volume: 350 mL
